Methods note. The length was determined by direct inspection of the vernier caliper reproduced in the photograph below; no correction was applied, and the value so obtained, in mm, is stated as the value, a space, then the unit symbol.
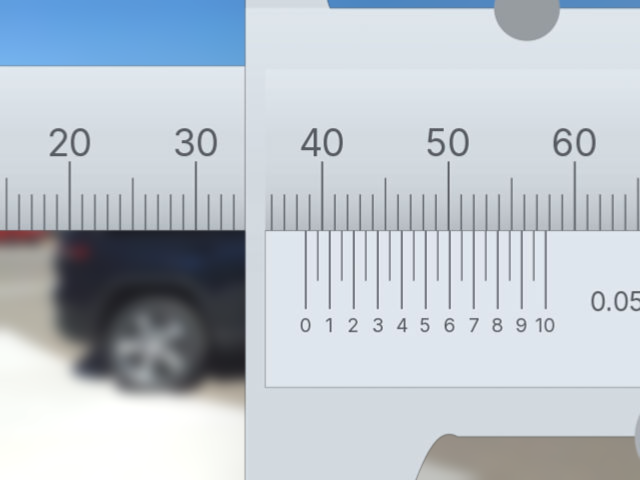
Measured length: 38.7 mm
